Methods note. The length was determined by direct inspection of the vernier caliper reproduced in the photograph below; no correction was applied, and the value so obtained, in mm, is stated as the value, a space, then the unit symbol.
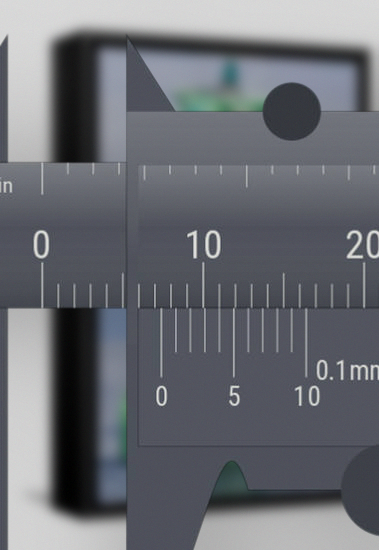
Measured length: 7.4 mm
